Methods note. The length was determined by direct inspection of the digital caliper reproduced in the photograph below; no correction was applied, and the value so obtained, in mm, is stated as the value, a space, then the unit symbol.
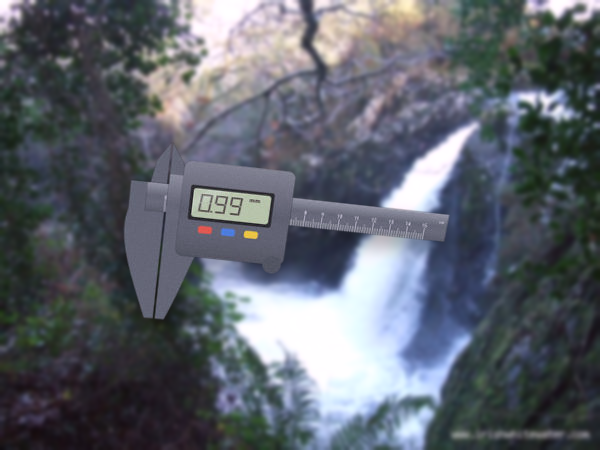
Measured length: 0.99 mm
